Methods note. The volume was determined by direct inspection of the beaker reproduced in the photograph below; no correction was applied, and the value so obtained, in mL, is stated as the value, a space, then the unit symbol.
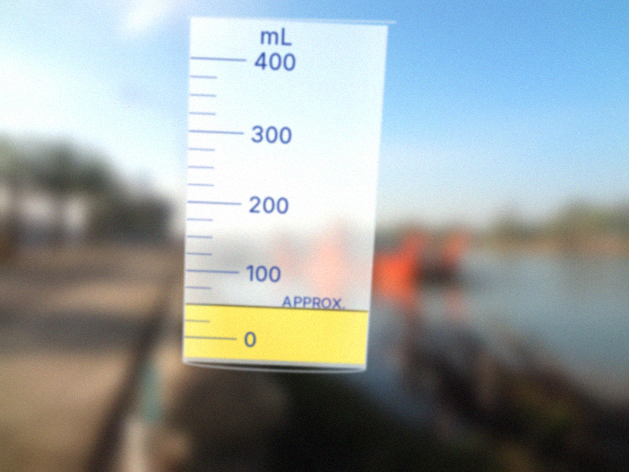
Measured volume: 50 mL
